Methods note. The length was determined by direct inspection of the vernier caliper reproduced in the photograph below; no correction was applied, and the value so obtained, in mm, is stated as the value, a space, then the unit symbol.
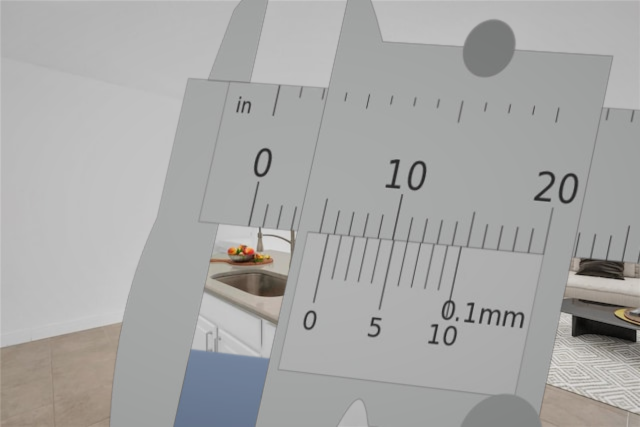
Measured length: 5.6 mm
